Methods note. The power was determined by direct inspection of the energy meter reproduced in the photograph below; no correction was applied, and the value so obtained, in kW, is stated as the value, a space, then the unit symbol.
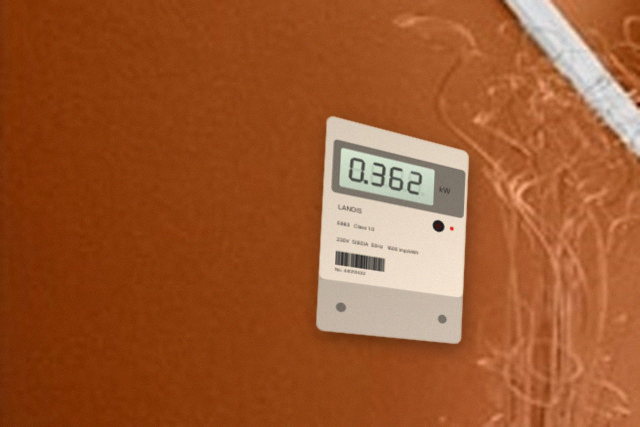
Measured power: 0.362 kW
